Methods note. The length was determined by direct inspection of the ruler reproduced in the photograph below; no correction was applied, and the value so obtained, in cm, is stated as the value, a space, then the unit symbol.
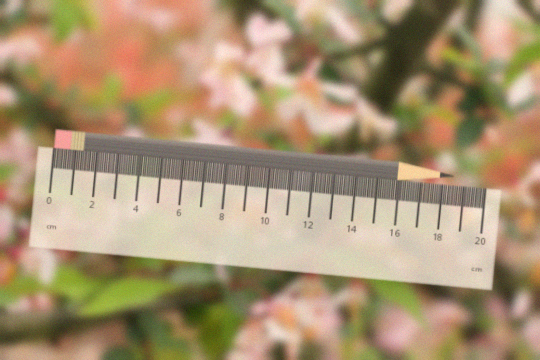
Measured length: 18.5 cm
